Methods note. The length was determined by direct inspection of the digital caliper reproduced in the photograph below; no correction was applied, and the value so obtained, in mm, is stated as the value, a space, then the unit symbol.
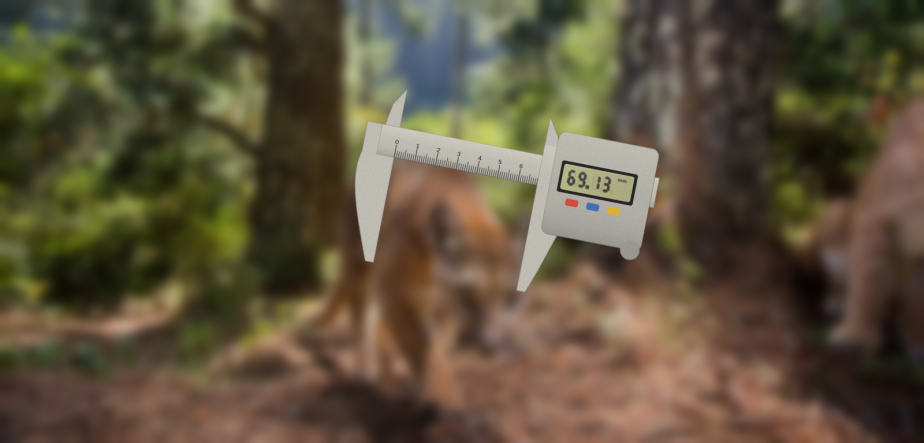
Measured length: 69.13 mm
